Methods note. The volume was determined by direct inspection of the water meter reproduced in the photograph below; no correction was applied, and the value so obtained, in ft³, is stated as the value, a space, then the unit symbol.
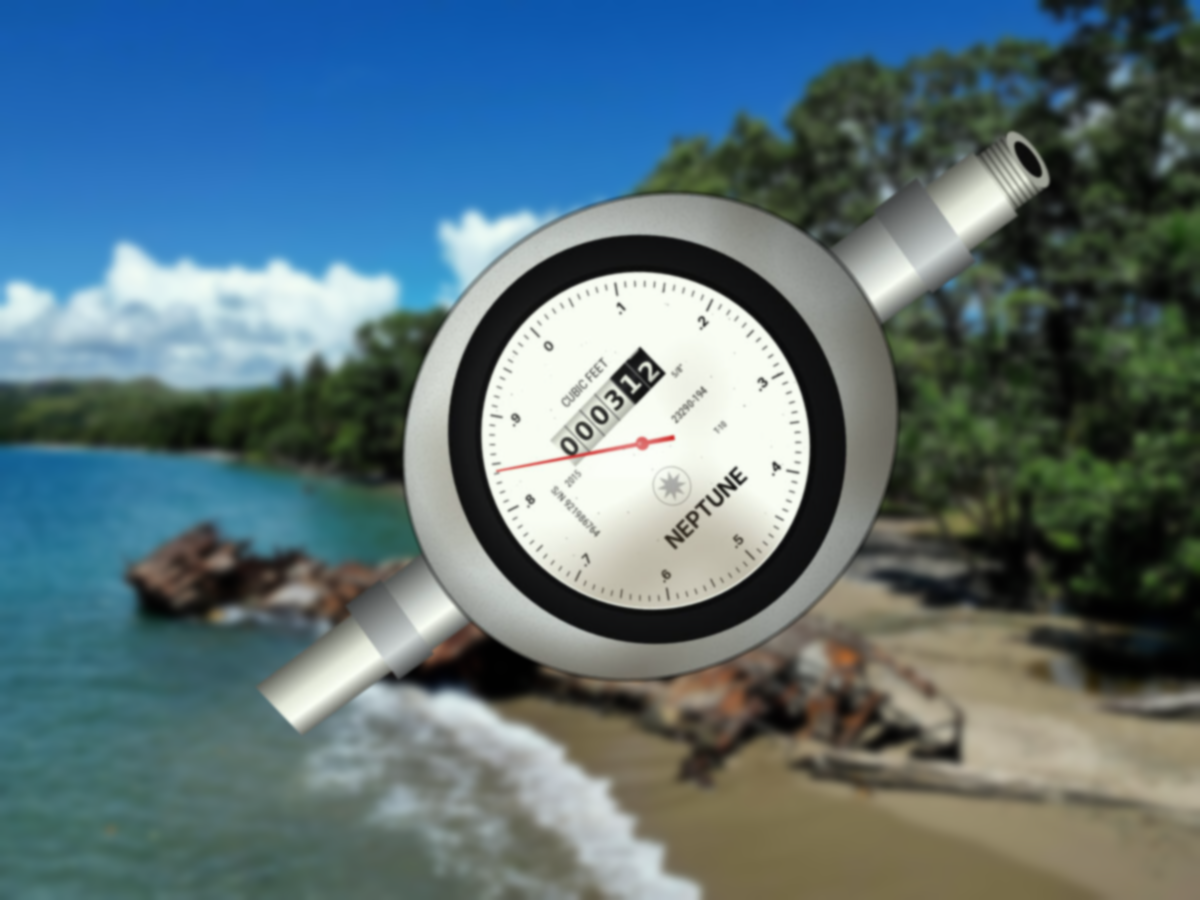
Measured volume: 311.84 ft³
